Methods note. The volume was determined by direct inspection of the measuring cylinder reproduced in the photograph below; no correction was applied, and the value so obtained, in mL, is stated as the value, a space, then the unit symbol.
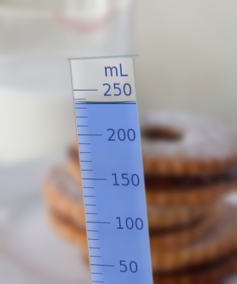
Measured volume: 235 mL
